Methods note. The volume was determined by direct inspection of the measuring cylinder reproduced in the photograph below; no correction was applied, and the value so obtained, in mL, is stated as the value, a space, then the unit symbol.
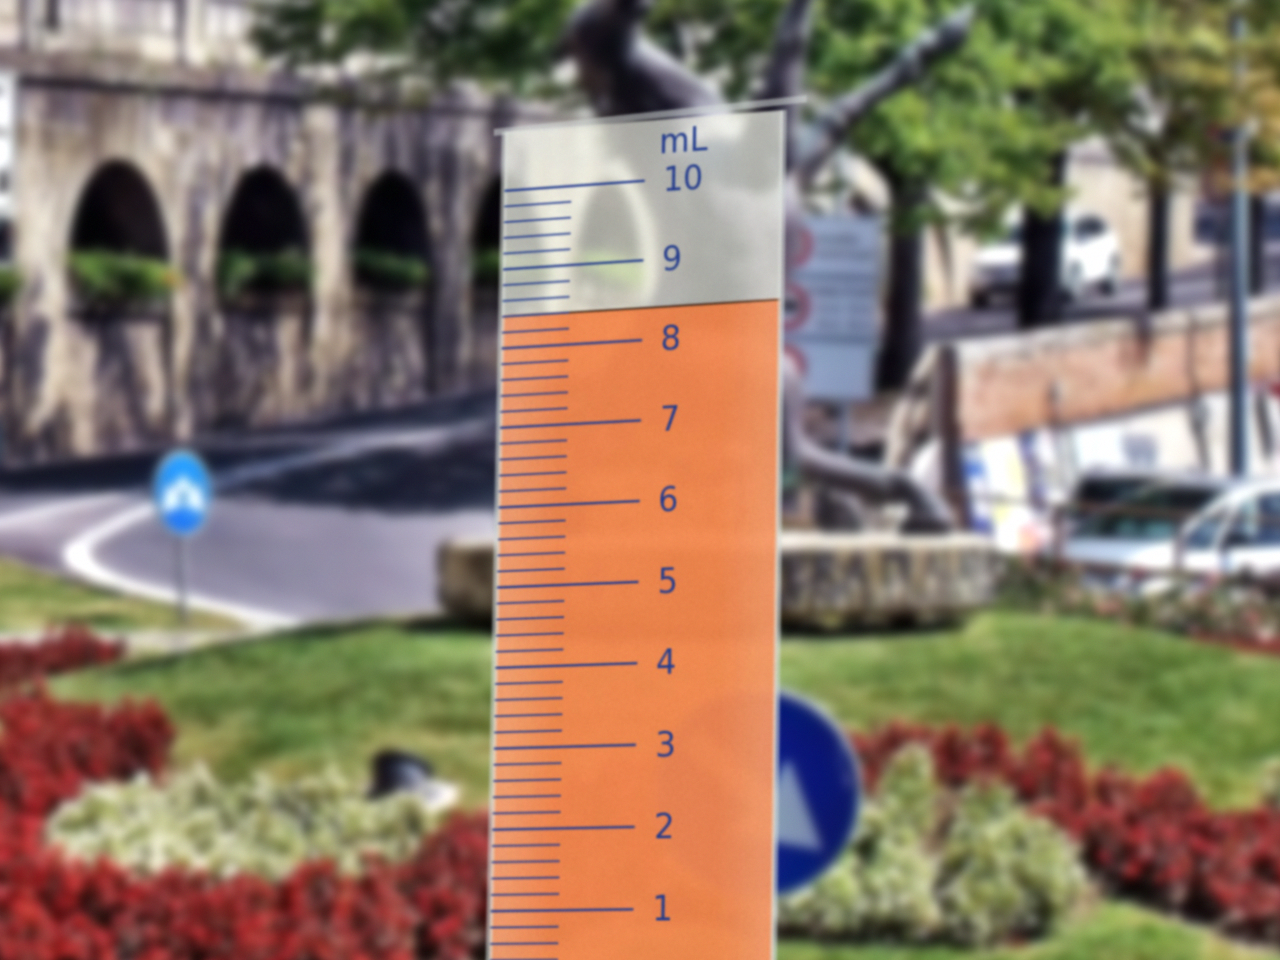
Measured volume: 8.4 mL
